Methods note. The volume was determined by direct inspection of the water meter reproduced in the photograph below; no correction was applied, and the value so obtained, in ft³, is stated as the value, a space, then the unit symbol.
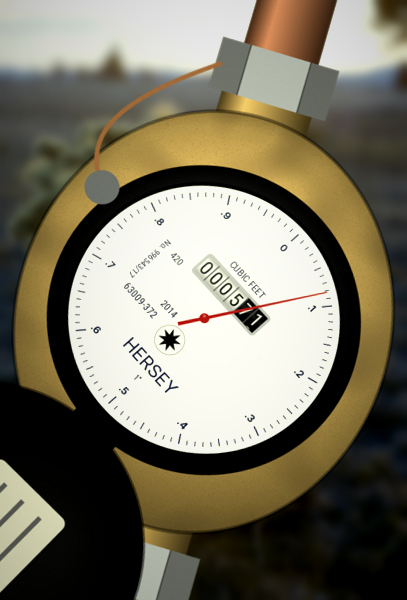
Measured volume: 571.08 ft³
